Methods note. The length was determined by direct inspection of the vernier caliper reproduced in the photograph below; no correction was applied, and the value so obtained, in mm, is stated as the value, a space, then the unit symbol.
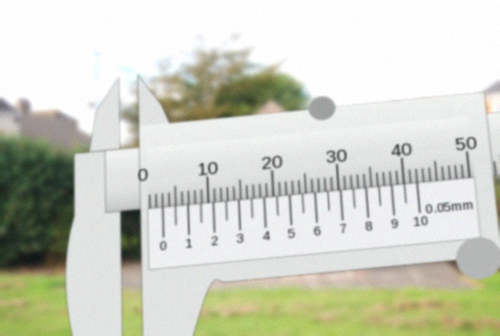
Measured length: 3.0 mm
